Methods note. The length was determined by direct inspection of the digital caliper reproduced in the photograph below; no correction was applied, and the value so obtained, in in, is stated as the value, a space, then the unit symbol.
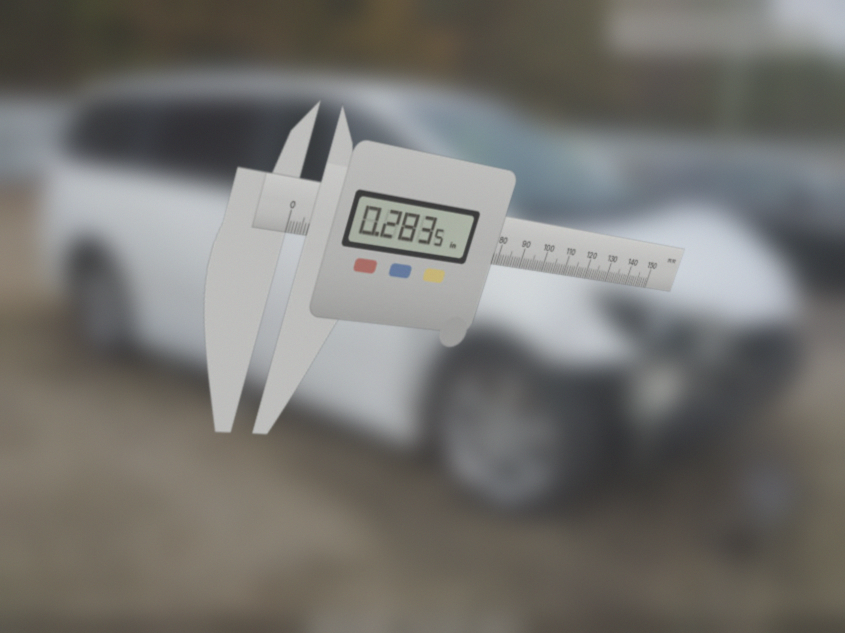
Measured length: 0.2835 in
